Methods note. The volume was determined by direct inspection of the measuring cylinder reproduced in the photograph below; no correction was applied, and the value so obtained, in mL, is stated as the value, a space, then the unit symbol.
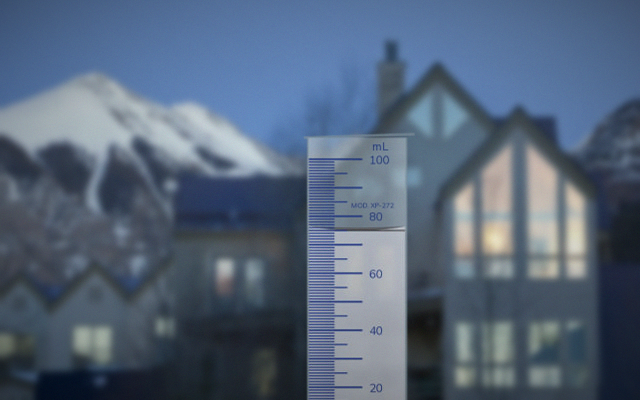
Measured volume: 75 mL
